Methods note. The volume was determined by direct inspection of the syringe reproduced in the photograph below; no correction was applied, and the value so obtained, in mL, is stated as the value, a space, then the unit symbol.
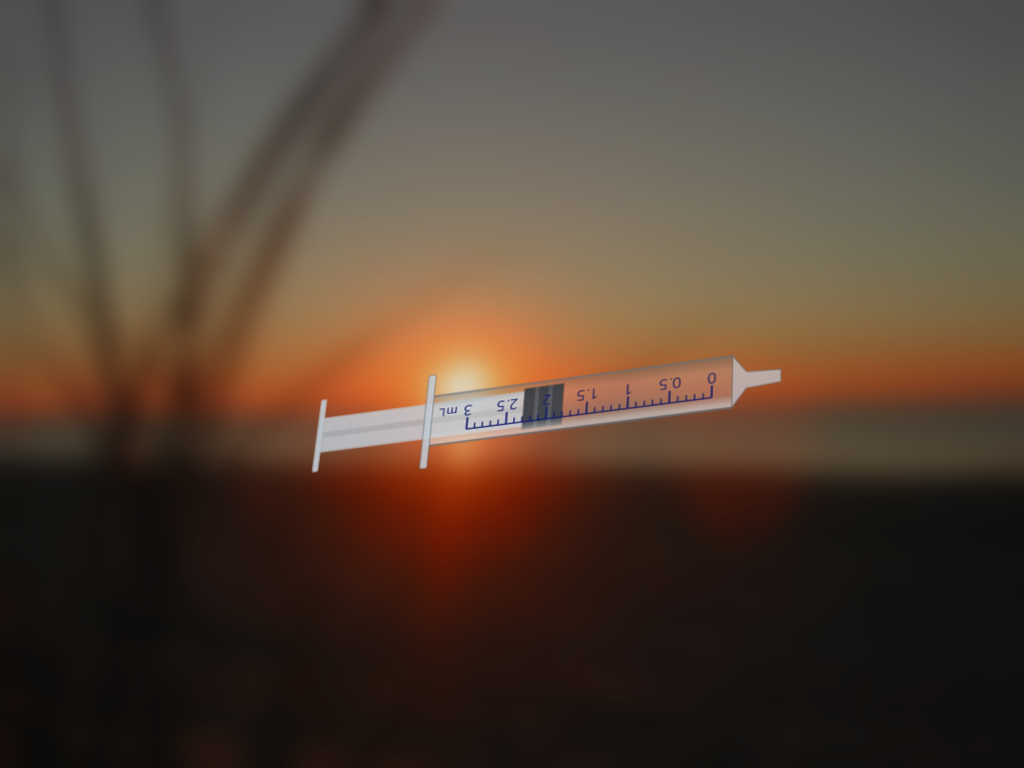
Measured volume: 1.8 mL
